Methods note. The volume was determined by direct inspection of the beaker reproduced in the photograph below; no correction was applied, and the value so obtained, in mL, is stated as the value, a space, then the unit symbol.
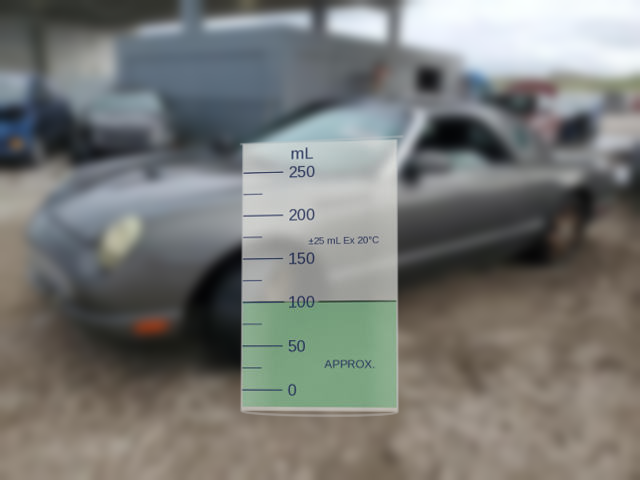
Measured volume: 100 mL
